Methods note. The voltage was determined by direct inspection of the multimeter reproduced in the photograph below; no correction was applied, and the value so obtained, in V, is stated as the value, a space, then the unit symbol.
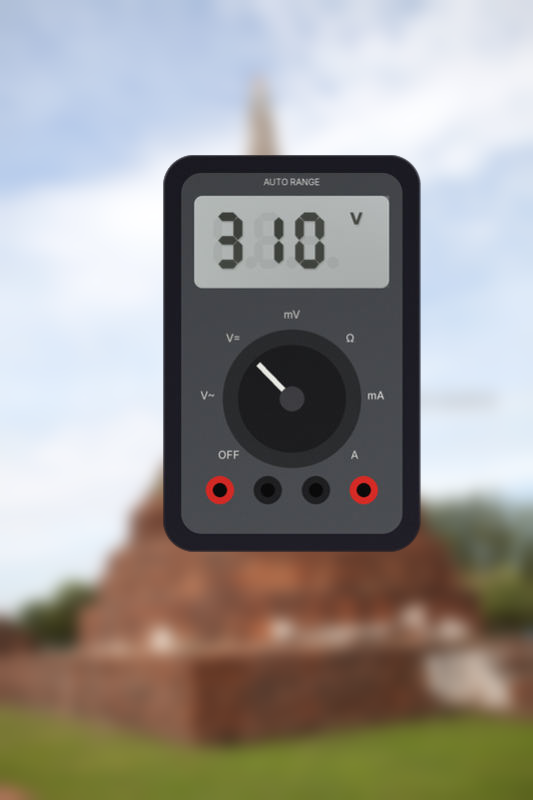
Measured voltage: 310 V
